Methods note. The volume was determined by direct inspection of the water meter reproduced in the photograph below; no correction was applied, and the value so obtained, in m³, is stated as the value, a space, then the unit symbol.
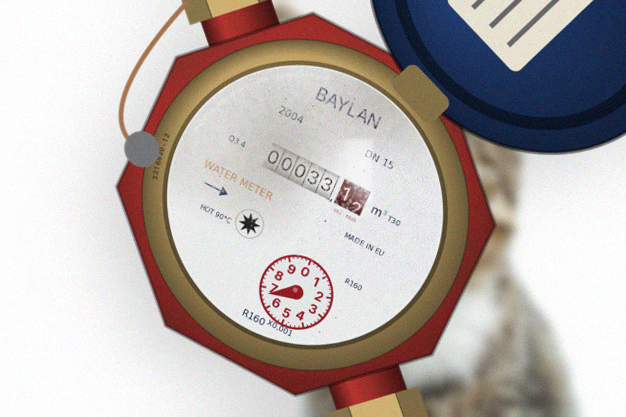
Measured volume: 33.116 m³
